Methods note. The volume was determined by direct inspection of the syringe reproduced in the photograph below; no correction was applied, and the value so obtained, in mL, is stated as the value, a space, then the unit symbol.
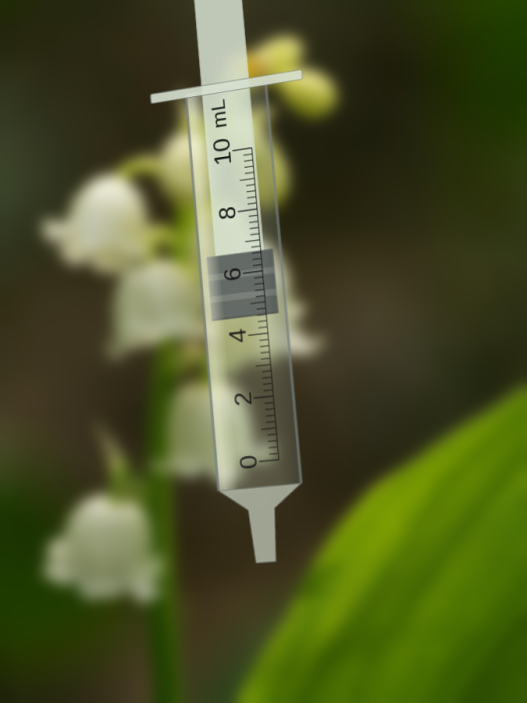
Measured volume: 4.6 mL
